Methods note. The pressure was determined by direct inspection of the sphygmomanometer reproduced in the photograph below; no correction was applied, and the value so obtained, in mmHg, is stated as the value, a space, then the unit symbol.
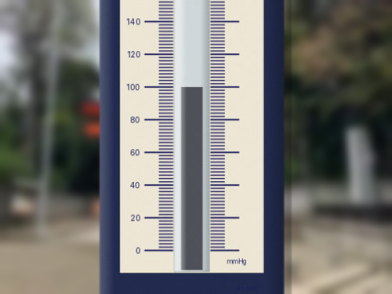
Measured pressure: 100 mmHg
